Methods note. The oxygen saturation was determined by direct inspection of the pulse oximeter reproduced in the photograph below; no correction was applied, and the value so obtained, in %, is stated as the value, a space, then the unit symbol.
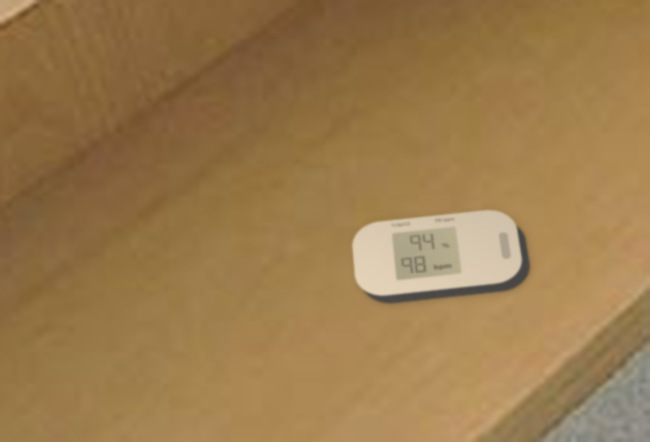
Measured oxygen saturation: 94 %
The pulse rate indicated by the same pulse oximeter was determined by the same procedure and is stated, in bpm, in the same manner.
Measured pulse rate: 98 bpm
